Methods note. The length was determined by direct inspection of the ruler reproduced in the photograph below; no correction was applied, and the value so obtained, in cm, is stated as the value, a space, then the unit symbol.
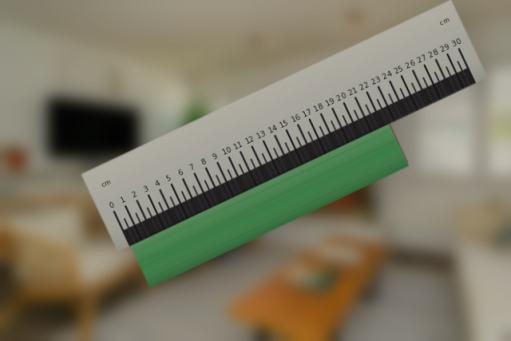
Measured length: 22.5 cm
